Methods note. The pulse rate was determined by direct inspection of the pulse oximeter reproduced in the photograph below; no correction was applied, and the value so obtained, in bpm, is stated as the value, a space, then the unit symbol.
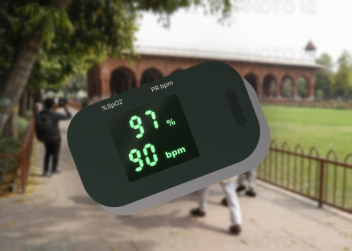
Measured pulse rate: 90 bpm
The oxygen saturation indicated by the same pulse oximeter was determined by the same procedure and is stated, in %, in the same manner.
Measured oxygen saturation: 97 %
